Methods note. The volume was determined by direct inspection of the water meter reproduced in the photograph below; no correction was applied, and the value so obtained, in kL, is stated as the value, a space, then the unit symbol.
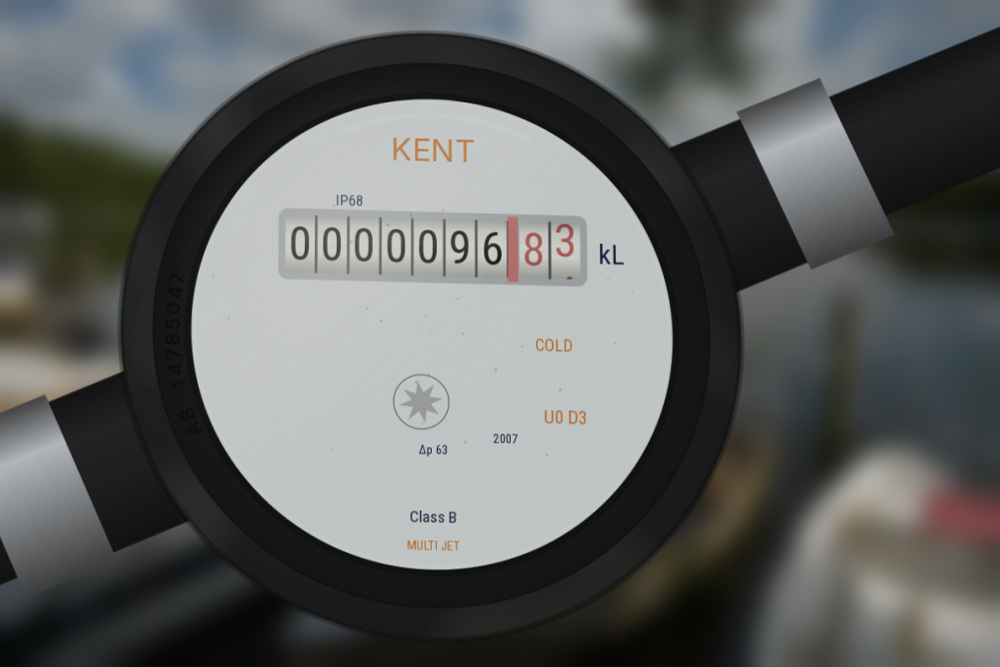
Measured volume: 96.83 kL
